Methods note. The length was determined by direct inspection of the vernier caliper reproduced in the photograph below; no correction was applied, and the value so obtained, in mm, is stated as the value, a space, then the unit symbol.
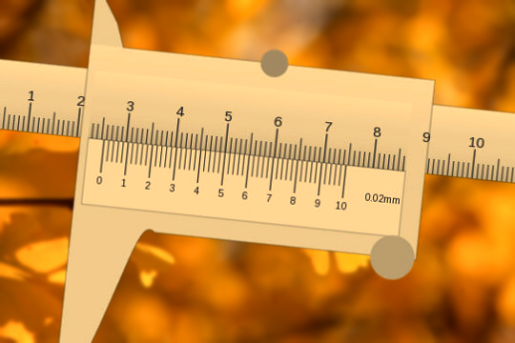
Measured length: 25.5 mm
